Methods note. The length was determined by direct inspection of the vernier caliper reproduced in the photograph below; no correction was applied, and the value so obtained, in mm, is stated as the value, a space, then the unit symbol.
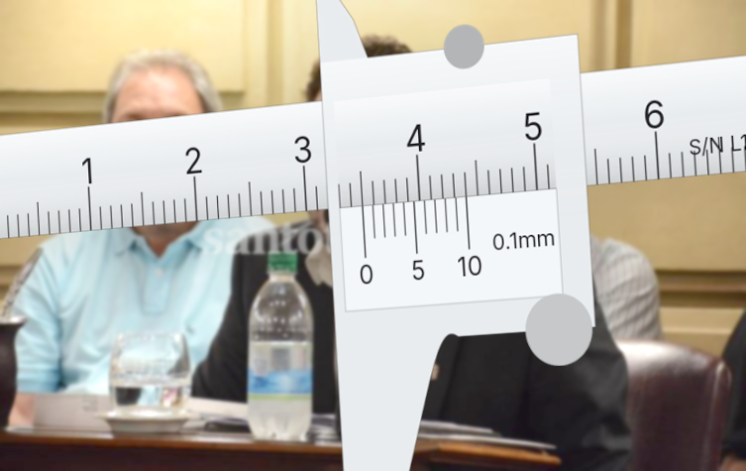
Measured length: 35.0 mm
